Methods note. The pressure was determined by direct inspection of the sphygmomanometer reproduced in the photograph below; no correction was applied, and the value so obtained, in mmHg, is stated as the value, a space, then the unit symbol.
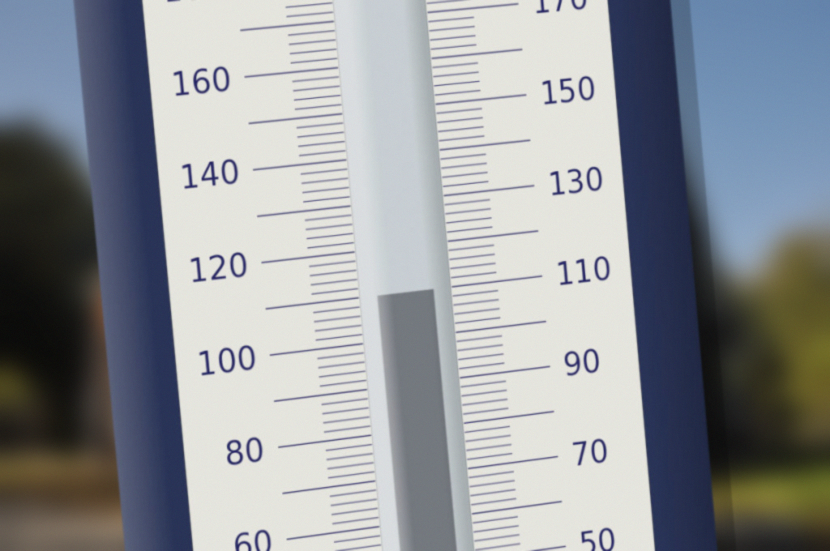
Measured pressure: 110 mmHg
